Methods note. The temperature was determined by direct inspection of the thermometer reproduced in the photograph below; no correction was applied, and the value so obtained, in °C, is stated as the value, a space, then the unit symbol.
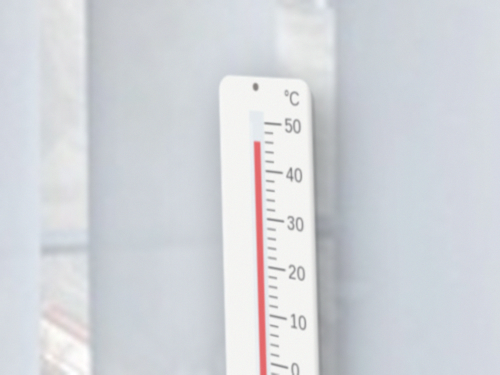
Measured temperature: 46 °C
